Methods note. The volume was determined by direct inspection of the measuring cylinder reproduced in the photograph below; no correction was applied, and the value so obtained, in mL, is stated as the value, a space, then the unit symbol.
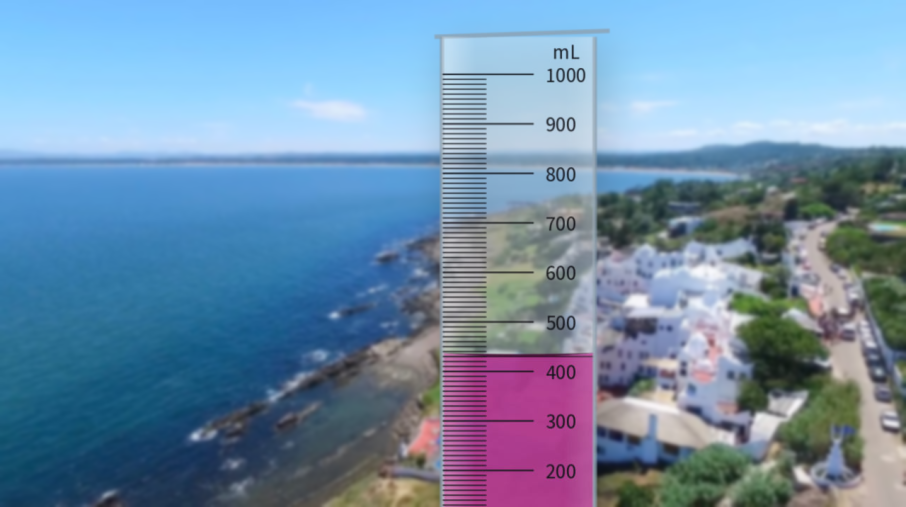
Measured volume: 430 mL
